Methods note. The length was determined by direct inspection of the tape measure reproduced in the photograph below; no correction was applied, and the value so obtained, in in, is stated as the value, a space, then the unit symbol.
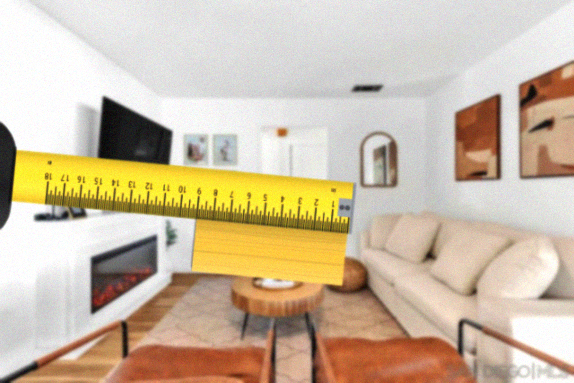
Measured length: 9 in
